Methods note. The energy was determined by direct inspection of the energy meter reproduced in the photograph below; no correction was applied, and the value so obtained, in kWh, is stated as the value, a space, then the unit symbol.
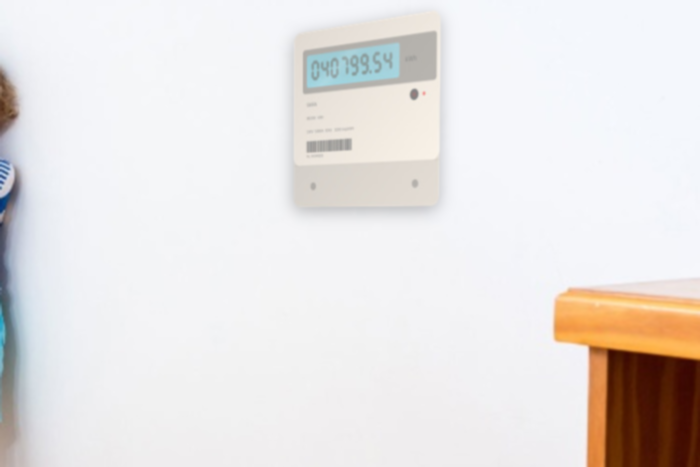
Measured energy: 40799.54 kWh
